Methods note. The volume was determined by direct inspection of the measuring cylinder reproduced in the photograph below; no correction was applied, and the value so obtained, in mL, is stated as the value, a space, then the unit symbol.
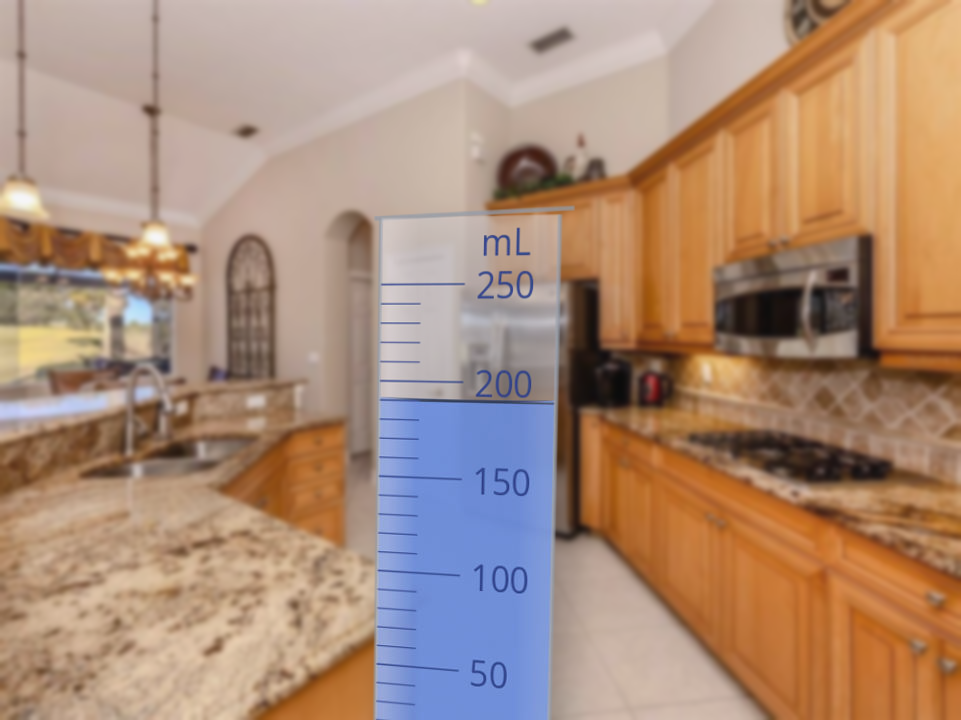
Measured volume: 190 mL
